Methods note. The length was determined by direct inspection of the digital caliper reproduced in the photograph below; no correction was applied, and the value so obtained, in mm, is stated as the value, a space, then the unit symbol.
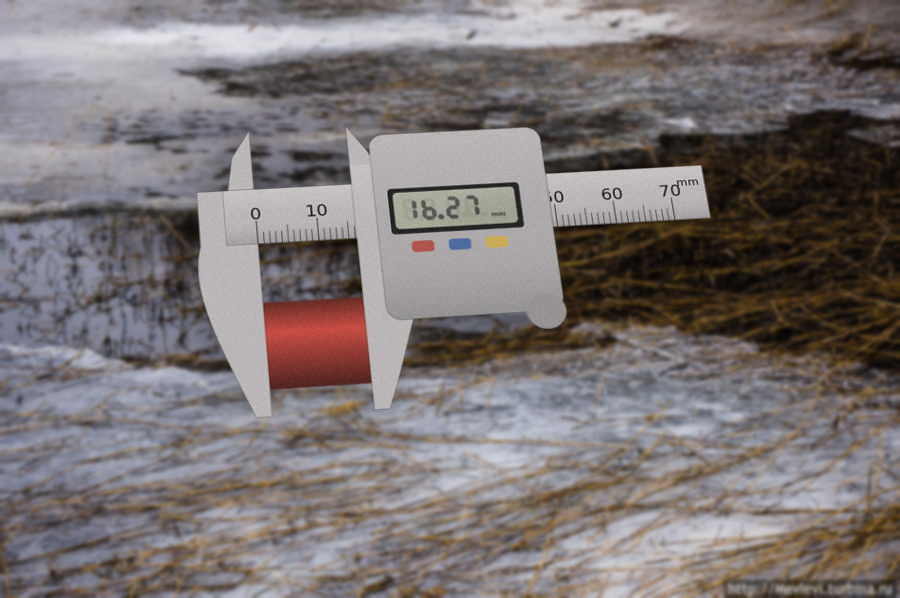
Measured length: 16.27 mm
